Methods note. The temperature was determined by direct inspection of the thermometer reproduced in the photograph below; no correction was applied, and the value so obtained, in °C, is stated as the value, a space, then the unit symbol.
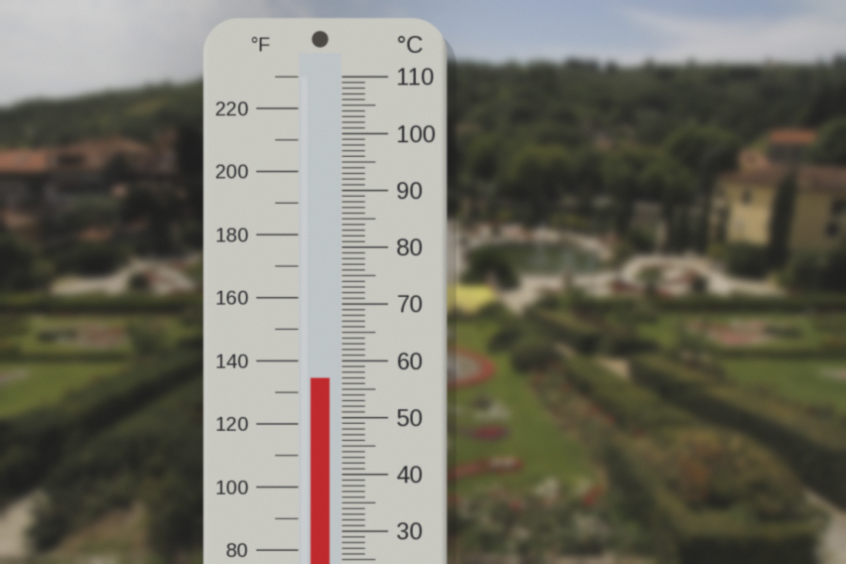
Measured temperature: 57 °C
